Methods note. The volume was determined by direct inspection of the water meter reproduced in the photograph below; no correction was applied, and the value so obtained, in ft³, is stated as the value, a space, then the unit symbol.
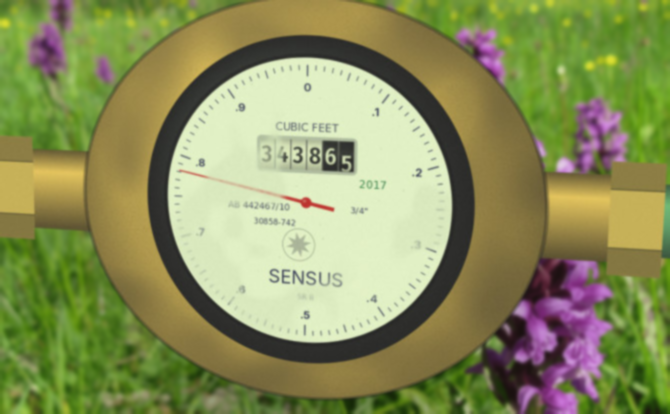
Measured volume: 343864.78 ft³
